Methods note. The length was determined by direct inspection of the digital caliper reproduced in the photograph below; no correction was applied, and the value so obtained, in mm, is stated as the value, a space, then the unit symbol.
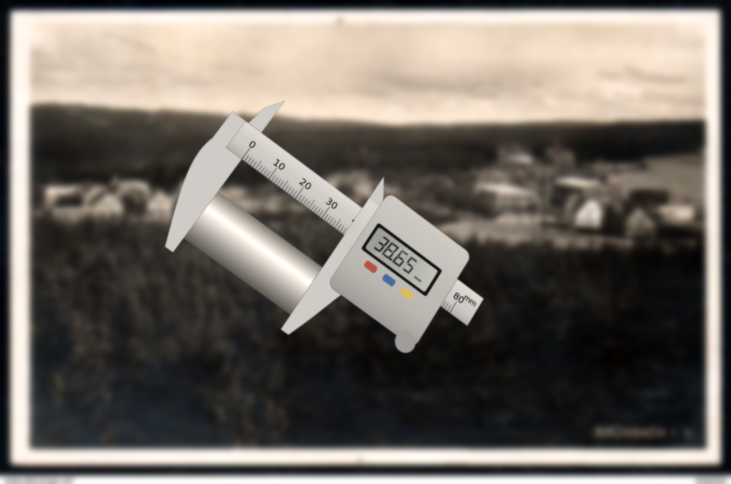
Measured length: 38.65 mm
